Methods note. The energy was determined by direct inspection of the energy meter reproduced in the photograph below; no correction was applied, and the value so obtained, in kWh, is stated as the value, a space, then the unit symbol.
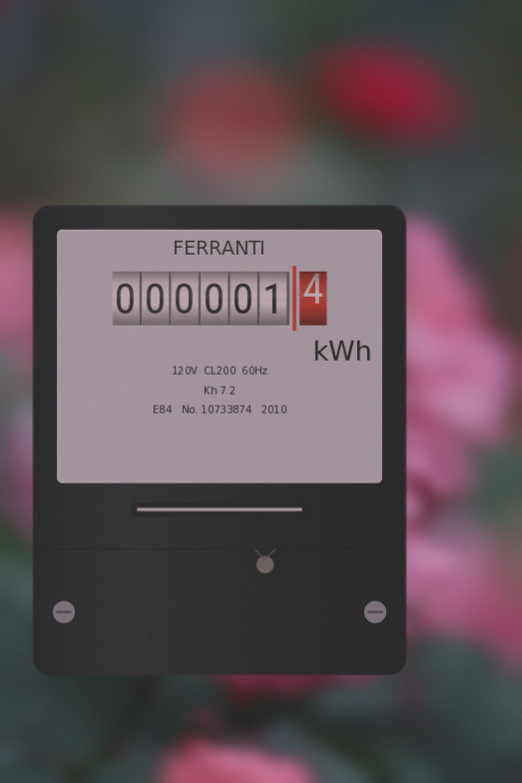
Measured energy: 1.4 kWh
